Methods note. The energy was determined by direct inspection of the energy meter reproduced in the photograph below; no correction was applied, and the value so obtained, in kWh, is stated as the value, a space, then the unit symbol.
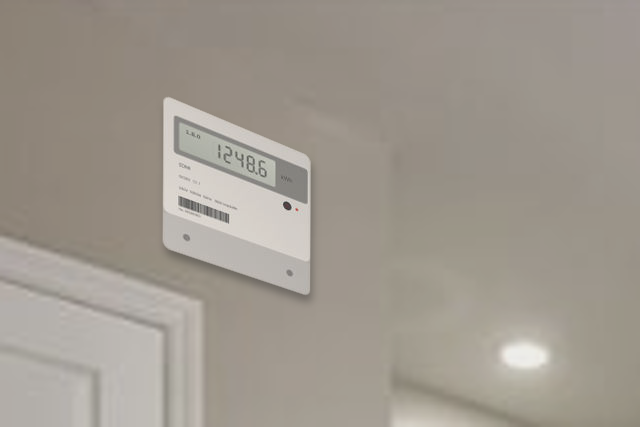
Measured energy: 1248.6 kWh
